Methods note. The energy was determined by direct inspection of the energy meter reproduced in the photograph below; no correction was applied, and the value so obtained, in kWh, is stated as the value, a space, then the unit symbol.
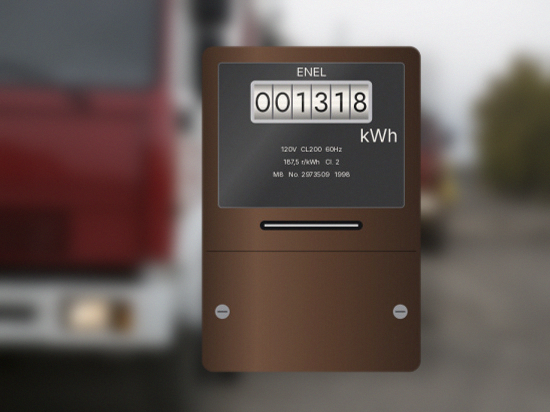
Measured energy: 1318 kWh
